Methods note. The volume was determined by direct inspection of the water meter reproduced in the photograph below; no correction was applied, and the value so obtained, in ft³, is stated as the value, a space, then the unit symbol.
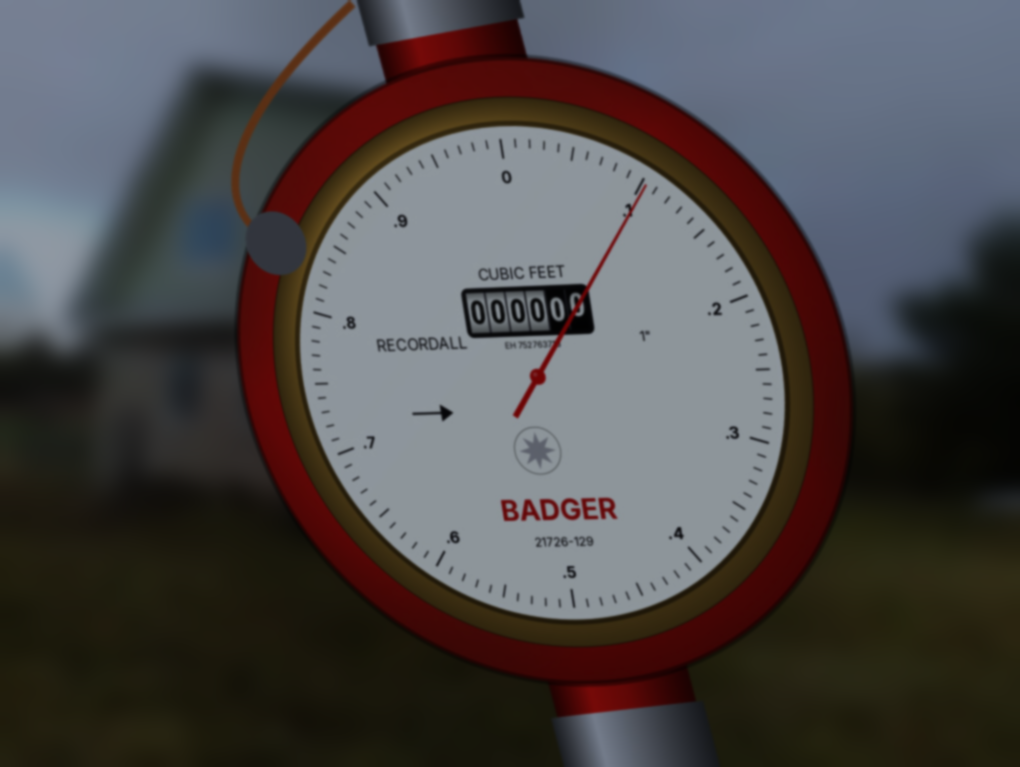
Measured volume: 0.10 ft³
